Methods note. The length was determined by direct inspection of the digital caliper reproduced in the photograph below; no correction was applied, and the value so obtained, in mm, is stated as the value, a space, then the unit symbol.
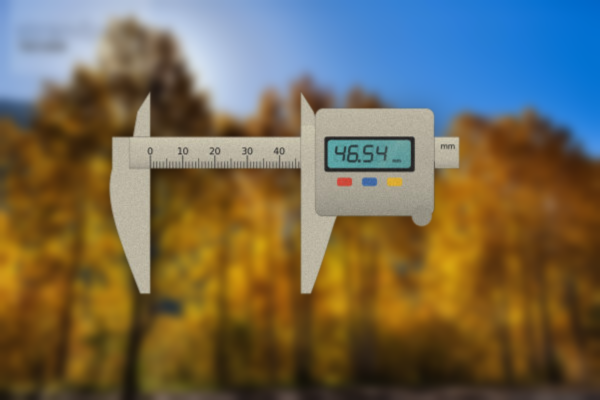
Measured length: 46.54 mm
